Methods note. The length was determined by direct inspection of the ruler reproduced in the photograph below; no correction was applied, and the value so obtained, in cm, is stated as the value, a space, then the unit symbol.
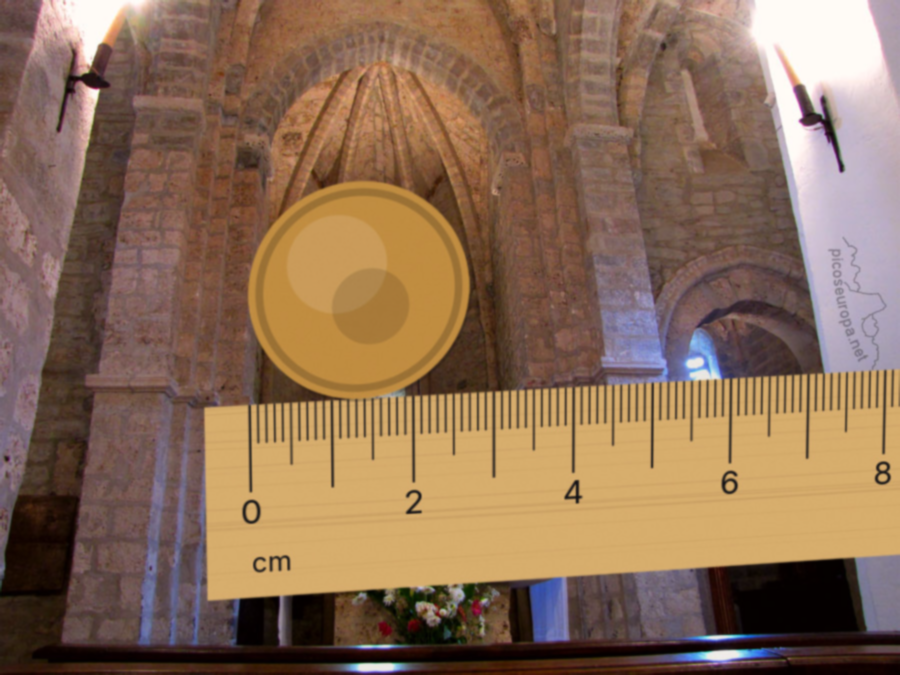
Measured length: 2.7 cm
